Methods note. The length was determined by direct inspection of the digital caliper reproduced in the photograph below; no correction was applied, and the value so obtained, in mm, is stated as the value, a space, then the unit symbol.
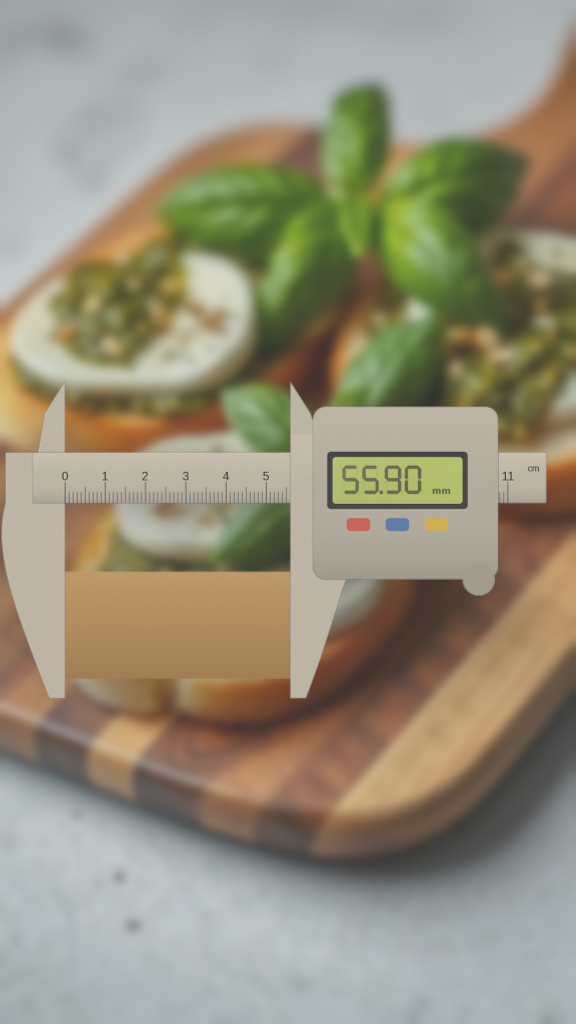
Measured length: 55.90 mm
